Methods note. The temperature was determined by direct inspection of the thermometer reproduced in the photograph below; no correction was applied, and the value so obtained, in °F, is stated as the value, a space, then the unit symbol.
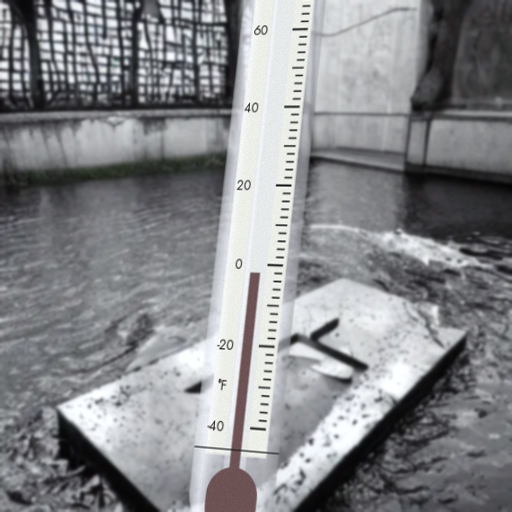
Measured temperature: -2 °F
